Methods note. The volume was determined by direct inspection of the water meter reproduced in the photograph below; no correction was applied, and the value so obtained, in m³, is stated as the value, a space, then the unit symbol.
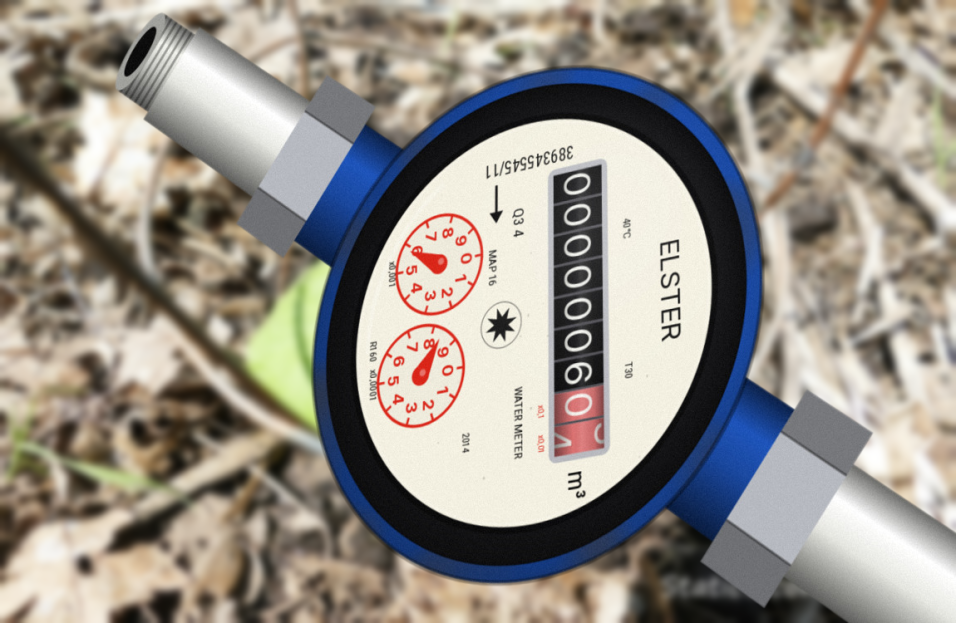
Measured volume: 6.0358 m³
